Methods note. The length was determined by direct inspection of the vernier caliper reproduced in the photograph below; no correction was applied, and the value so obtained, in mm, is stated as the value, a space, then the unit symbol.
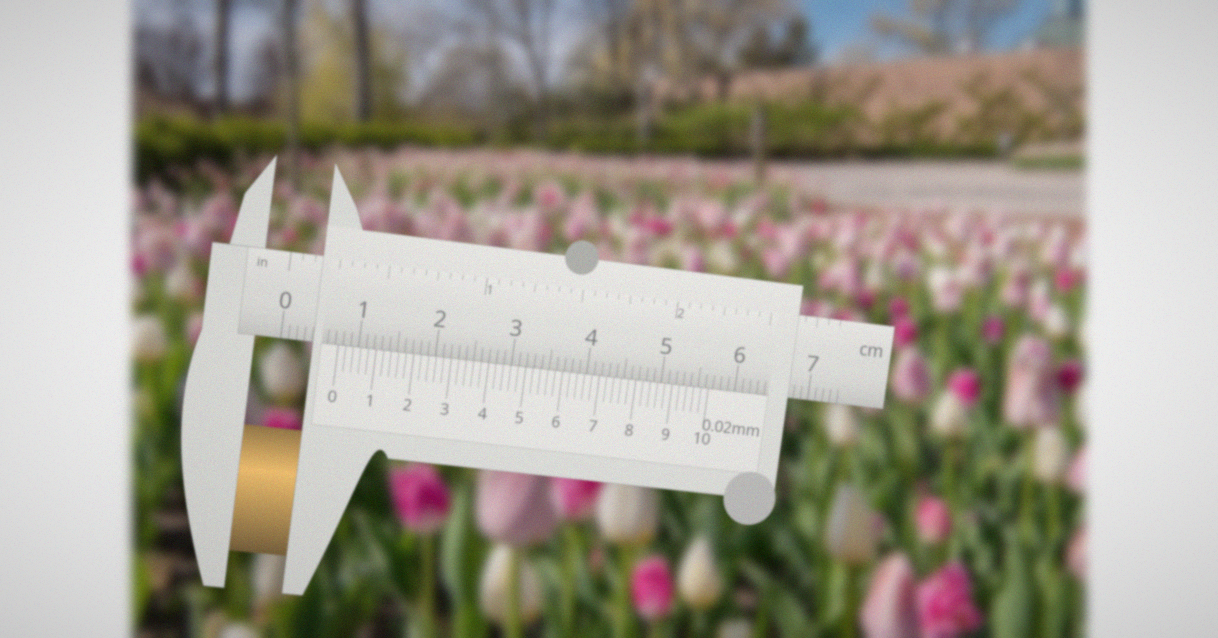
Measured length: 7.4 mm
